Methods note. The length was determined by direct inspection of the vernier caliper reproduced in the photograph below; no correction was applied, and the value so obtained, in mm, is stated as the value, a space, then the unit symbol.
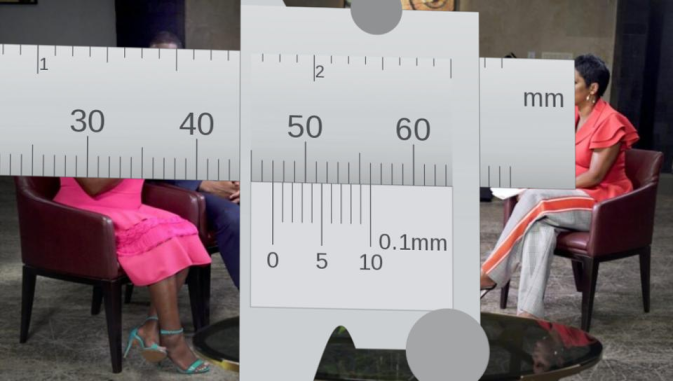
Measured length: 47.0 mm
